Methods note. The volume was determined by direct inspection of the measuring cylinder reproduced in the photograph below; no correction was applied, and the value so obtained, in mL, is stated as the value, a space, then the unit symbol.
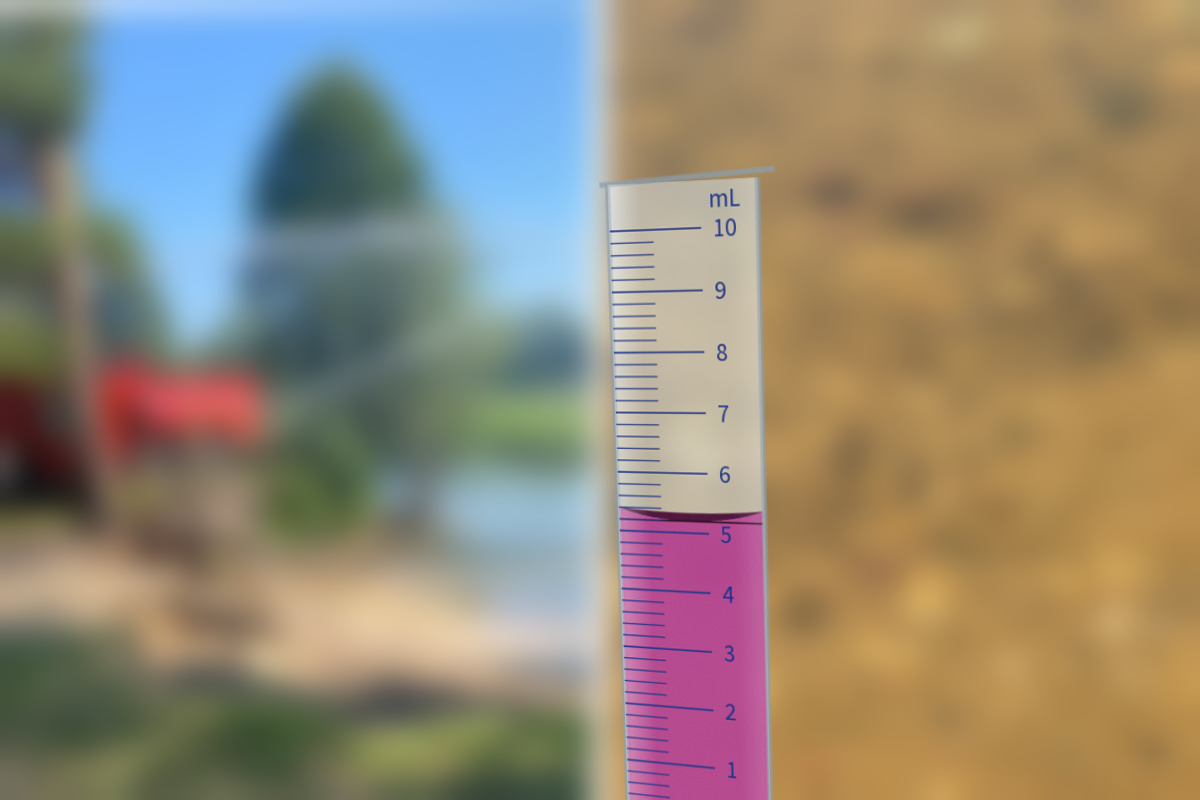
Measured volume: 5.2 mL
